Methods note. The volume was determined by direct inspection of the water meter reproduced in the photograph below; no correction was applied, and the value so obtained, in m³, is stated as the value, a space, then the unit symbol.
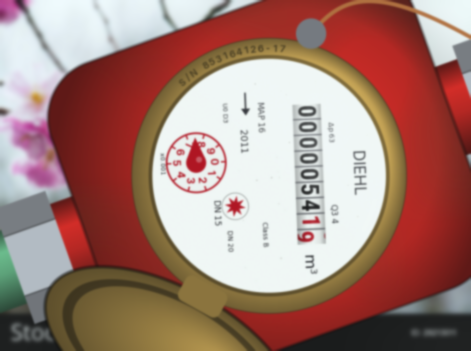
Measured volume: 54.187 m³
